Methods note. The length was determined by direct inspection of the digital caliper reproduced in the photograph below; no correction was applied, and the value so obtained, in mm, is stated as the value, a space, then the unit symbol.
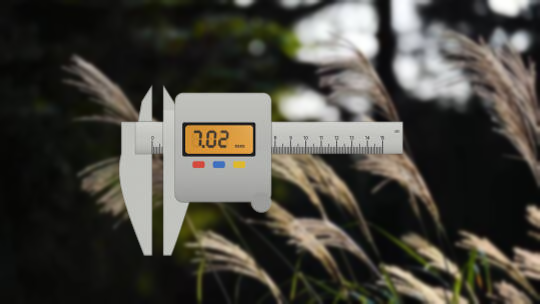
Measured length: 7.02 mm
